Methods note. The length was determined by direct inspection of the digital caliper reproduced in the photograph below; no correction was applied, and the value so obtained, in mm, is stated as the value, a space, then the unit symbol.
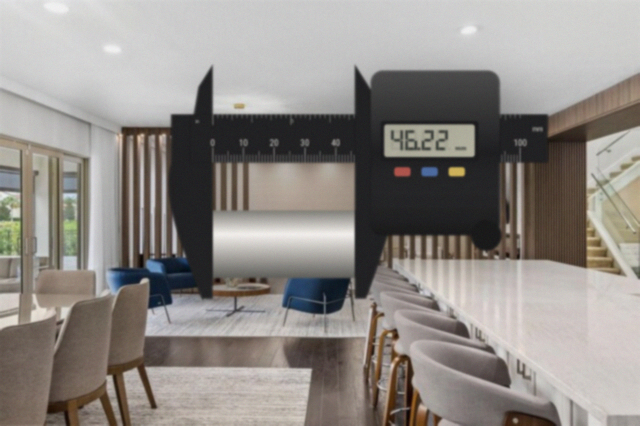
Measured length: 46.22 mm
